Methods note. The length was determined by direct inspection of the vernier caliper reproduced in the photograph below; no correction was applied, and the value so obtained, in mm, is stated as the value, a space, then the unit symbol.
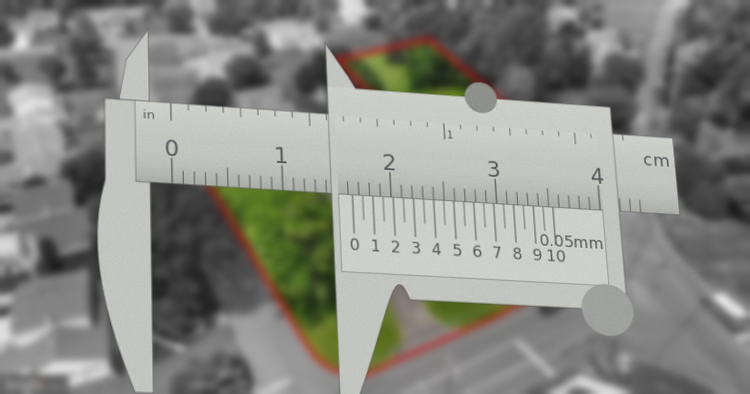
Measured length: 16.4 mm
